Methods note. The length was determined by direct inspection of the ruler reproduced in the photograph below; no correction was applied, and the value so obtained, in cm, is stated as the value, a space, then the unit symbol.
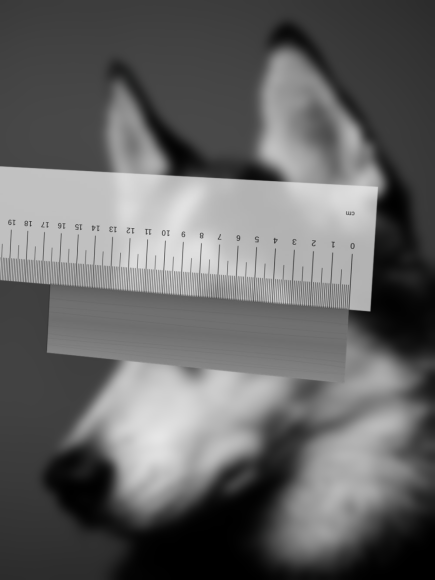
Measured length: 16.5 cm
